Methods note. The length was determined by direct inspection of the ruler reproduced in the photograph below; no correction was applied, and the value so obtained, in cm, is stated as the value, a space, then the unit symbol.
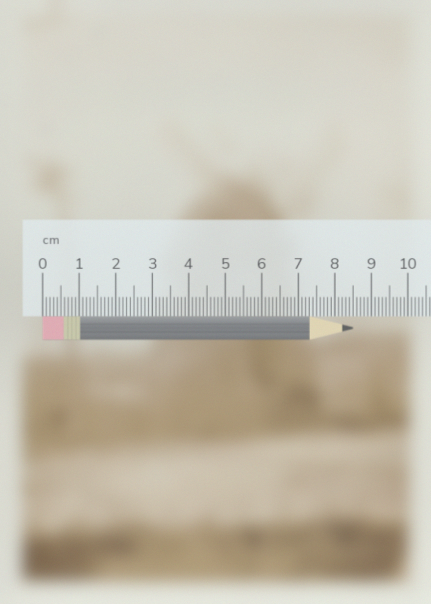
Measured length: 8.5 cm
